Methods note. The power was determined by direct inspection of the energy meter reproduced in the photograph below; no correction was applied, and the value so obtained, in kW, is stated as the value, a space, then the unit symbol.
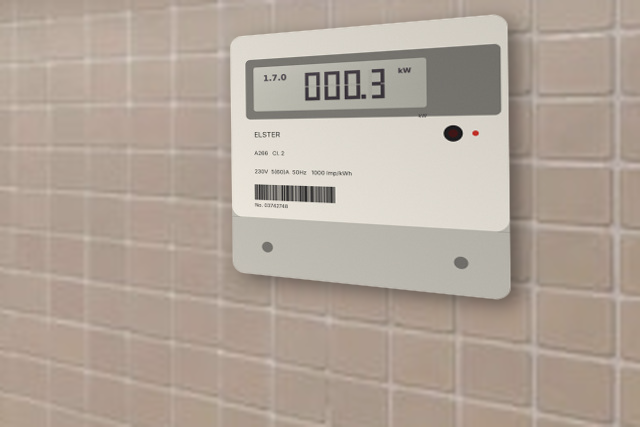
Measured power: 0.3 kW
